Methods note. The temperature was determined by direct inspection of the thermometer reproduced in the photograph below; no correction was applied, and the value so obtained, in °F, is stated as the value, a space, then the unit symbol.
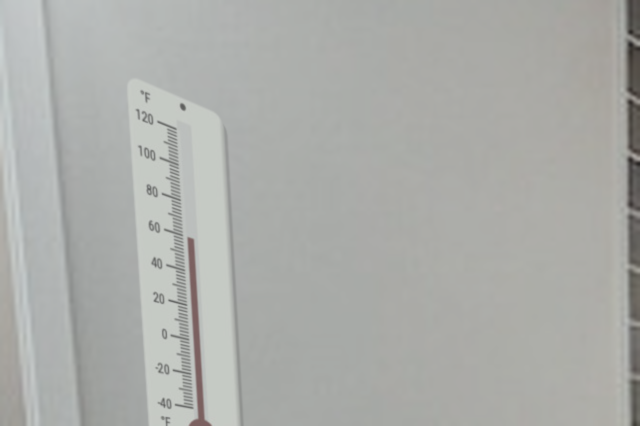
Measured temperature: 60 °F
